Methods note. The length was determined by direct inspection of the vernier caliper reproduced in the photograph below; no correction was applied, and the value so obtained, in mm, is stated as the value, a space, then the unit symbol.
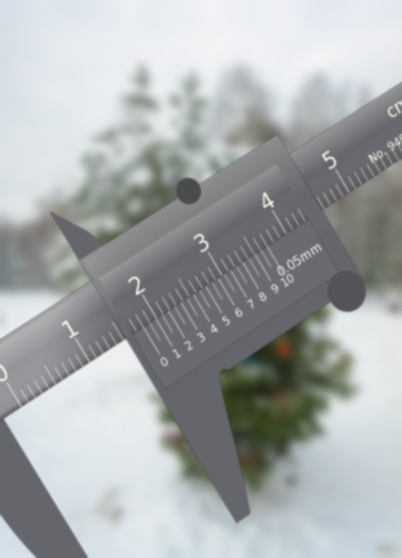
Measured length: 18.0 mm
